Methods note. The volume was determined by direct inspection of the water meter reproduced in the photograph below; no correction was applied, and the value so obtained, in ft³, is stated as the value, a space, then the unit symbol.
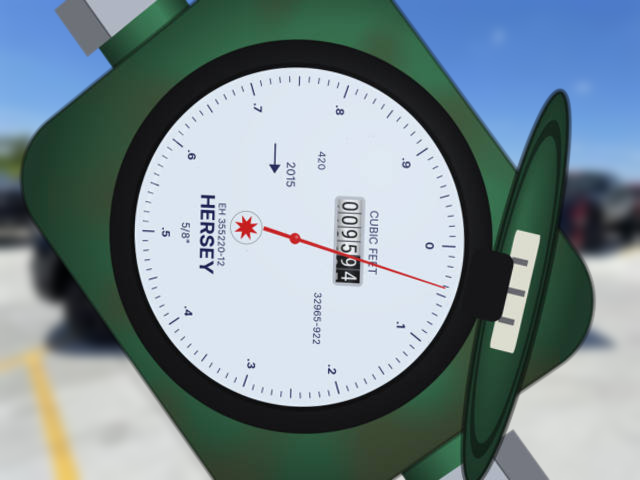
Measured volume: 9594.04 ft³
